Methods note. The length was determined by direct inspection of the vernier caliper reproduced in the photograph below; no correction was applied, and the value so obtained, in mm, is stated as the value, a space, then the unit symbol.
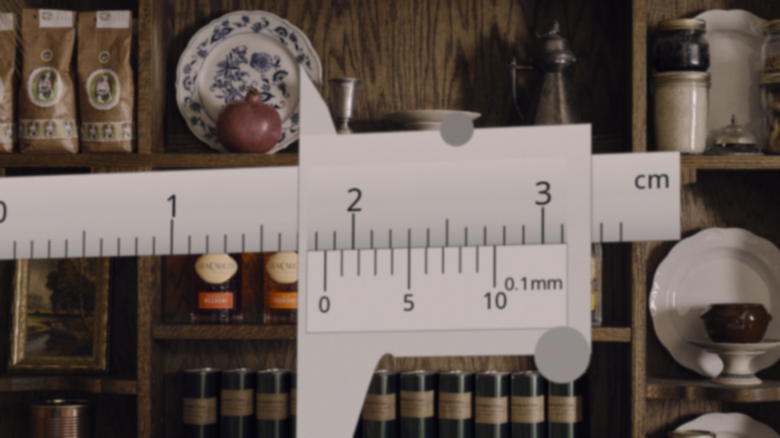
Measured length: 18.5 mm
